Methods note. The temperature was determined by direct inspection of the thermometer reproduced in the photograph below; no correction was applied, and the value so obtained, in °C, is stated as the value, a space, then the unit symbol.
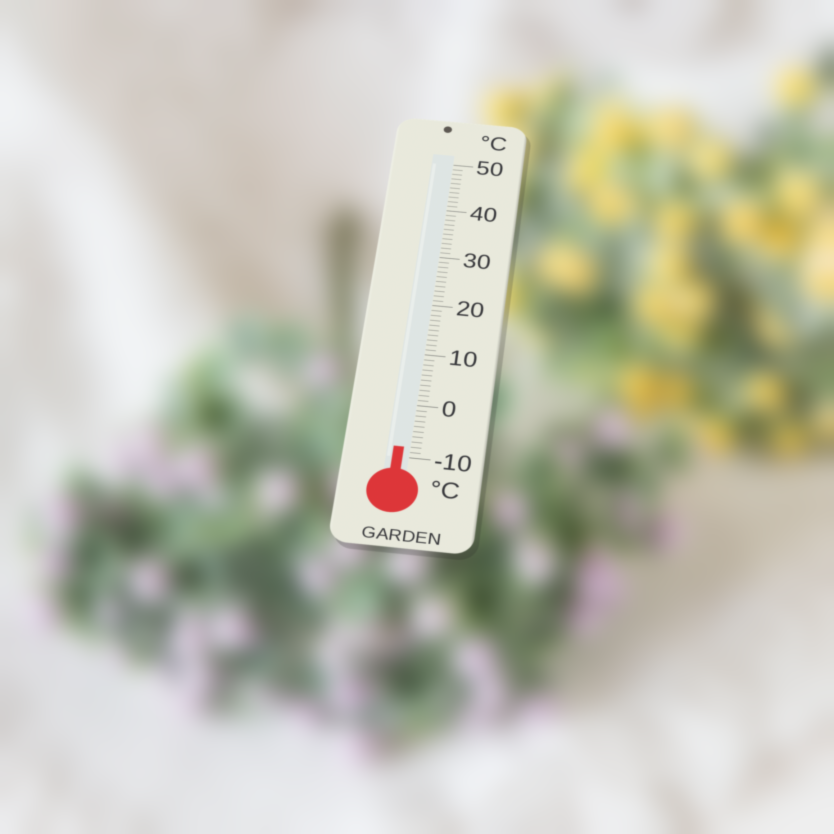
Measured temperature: -8 °C
